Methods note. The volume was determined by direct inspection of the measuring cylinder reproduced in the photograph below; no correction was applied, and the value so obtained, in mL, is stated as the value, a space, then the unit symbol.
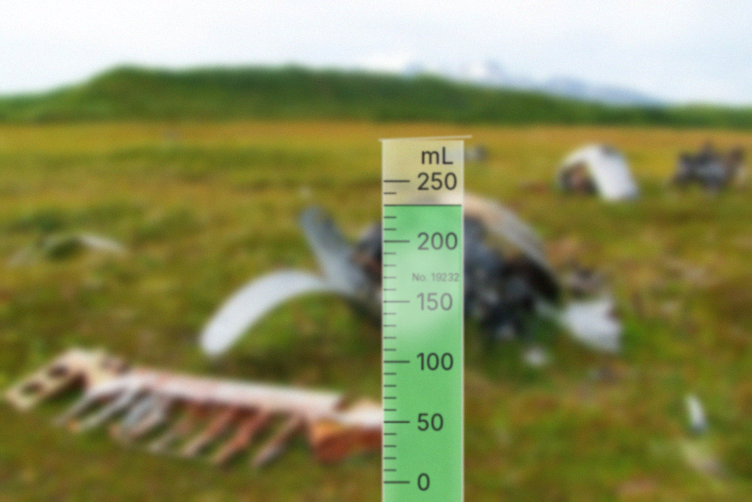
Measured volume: 230 mL
